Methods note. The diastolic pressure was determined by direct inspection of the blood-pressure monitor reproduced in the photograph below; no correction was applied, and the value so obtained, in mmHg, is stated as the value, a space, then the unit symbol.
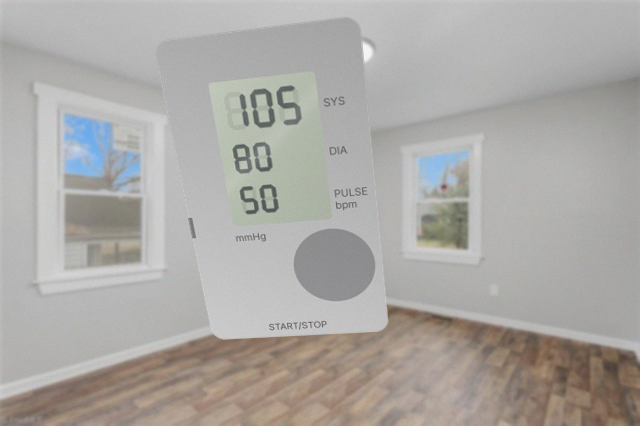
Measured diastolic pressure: 80 mmHg
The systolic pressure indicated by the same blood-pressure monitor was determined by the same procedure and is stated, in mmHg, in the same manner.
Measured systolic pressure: 105 mmHg
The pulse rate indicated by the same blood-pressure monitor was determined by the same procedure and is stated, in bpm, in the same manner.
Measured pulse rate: 50 bpm
